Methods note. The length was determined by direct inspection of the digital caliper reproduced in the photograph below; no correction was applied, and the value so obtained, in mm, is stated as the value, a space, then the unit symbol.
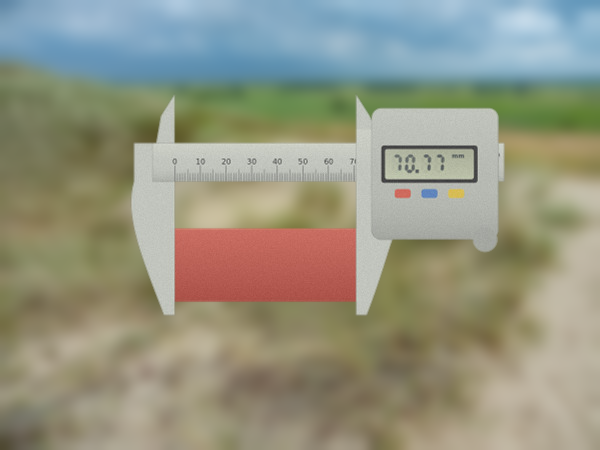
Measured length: 70.77 mm
